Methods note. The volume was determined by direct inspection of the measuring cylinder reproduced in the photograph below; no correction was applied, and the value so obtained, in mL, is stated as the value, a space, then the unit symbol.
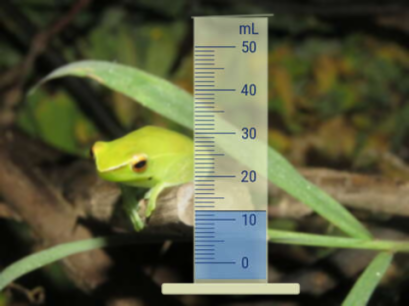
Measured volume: 12 mL
